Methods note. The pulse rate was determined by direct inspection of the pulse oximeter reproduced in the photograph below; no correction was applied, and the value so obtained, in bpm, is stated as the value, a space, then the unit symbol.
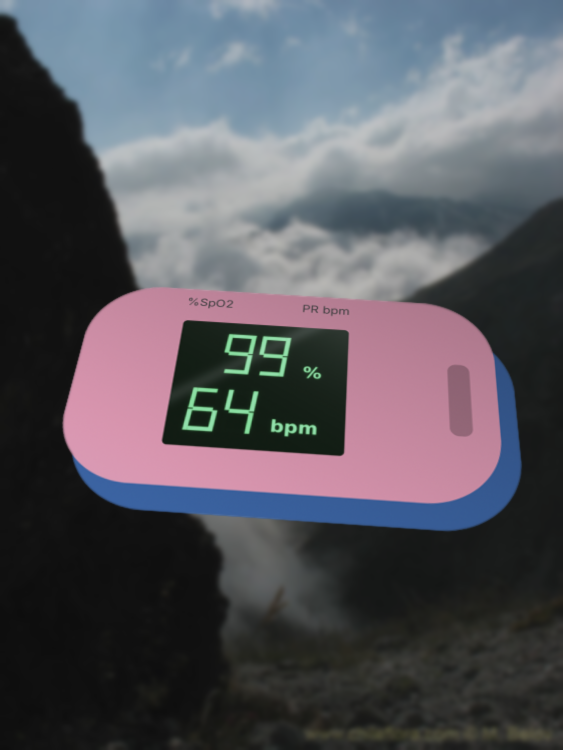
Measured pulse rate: 64 bpm
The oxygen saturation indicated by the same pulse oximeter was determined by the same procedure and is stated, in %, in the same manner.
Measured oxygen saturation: 99 %
